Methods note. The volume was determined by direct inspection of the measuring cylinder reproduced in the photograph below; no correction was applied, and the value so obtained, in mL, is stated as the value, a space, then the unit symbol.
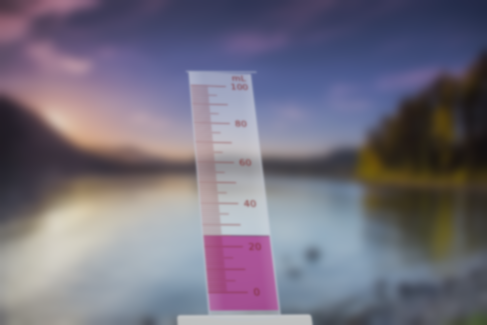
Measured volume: 25 mL
